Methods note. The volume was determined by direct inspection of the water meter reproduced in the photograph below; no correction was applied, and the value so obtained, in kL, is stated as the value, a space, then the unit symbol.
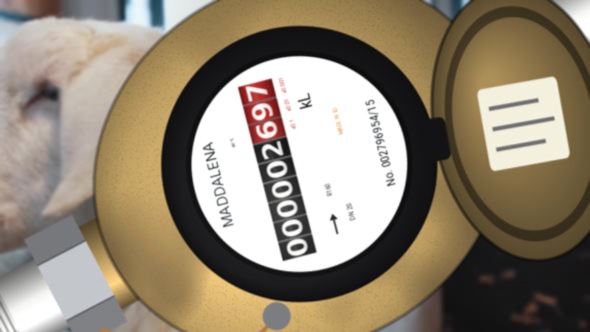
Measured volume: 2.697 kL
